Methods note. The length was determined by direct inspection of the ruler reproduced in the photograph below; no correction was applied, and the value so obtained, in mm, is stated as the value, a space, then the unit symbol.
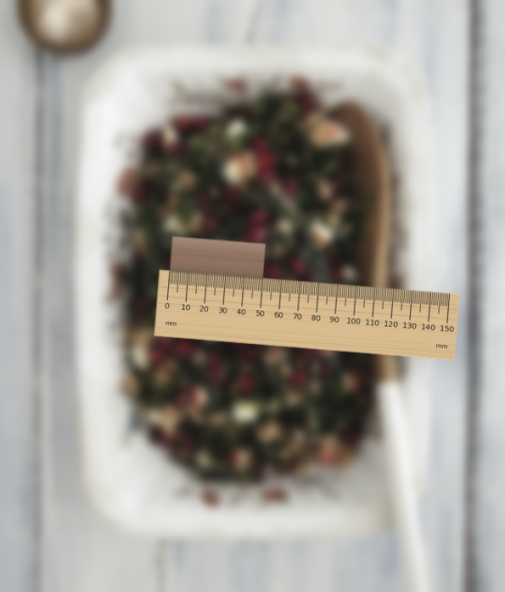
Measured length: 50 mm
